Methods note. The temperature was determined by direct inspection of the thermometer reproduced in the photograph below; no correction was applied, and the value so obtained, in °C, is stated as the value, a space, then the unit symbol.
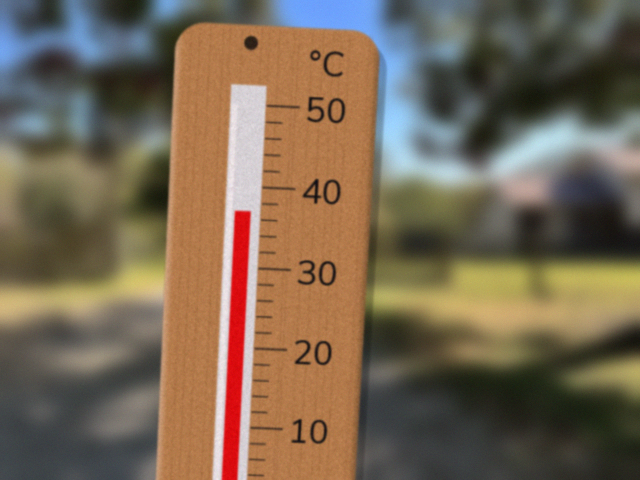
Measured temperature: 37 °C
